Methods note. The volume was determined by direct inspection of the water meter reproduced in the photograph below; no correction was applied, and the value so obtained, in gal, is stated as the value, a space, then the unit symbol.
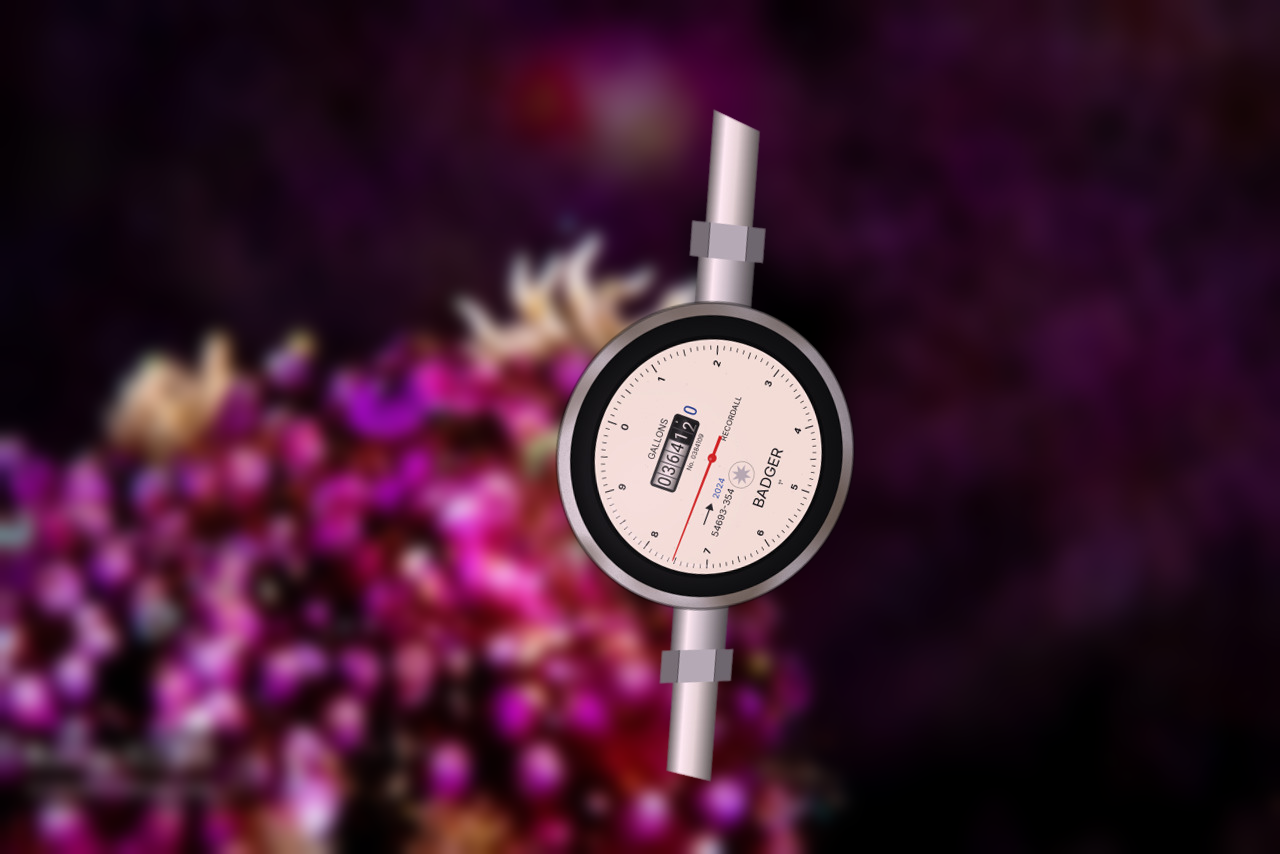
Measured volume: 364117.5 gal
